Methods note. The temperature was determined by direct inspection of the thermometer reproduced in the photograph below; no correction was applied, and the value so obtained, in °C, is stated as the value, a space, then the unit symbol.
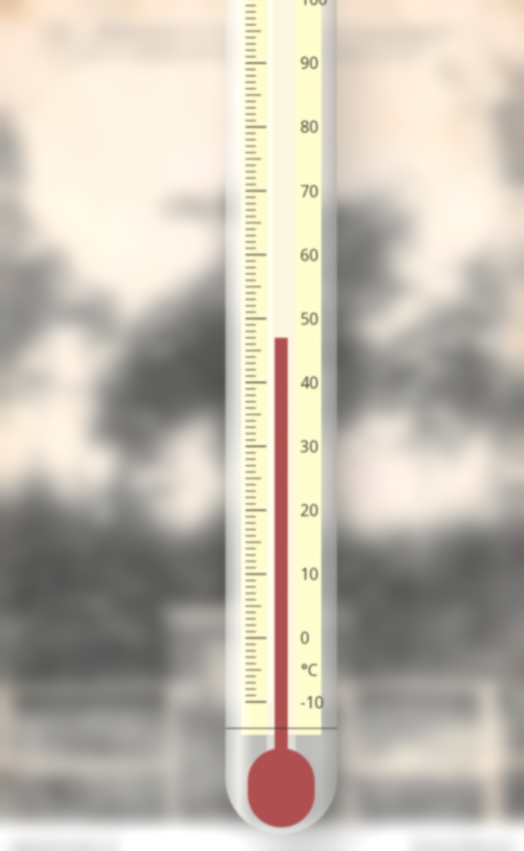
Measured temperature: 47 °C
